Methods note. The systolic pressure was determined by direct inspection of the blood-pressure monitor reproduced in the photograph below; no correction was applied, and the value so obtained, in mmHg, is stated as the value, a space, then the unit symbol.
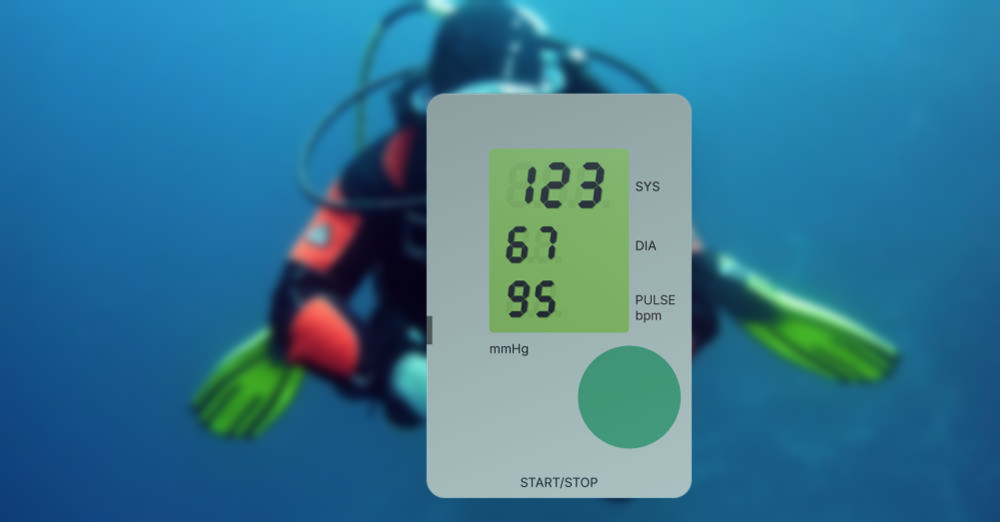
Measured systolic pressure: 123 mmHg
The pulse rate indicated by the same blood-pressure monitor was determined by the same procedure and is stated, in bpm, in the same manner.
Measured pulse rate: 95 bpm
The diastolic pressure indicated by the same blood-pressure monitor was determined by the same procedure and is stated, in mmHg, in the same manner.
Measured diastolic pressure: 67 mmHg
